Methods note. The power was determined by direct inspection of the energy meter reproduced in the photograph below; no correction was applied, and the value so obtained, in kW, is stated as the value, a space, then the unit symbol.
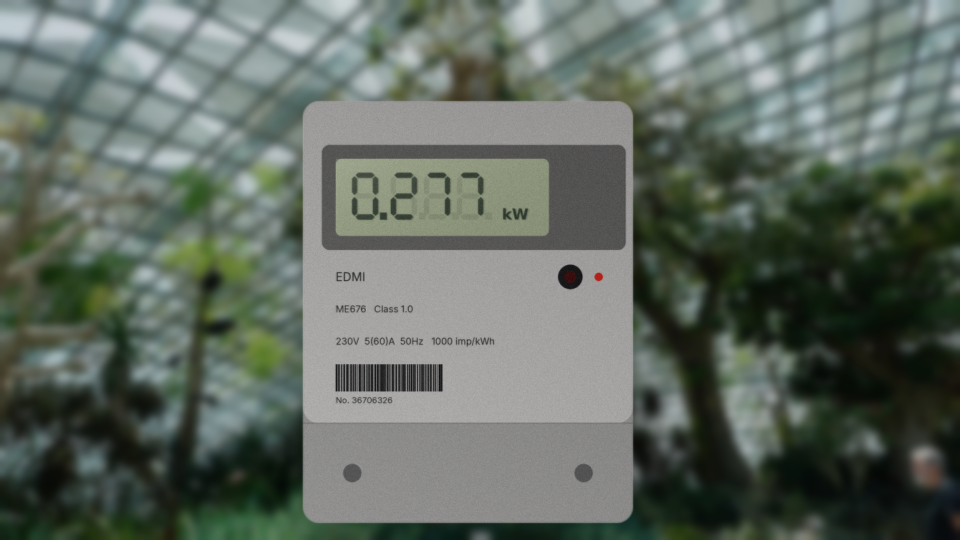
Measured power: 0.277 kW
